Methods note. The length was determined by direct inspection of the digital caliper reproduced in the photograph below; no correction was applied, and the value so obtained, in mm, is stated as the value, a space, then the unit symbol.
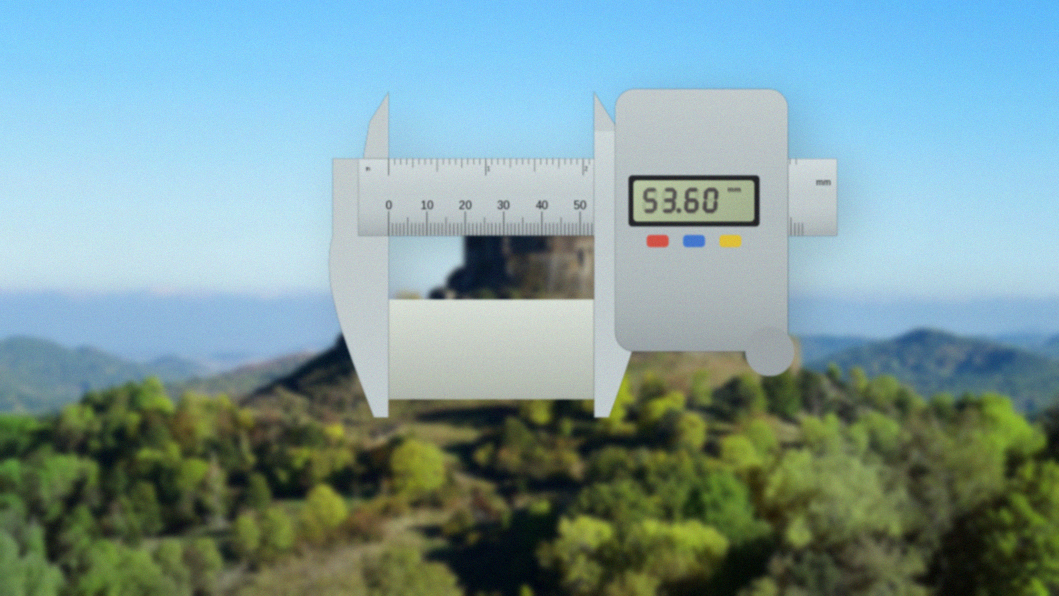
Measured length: 53.60 mm
